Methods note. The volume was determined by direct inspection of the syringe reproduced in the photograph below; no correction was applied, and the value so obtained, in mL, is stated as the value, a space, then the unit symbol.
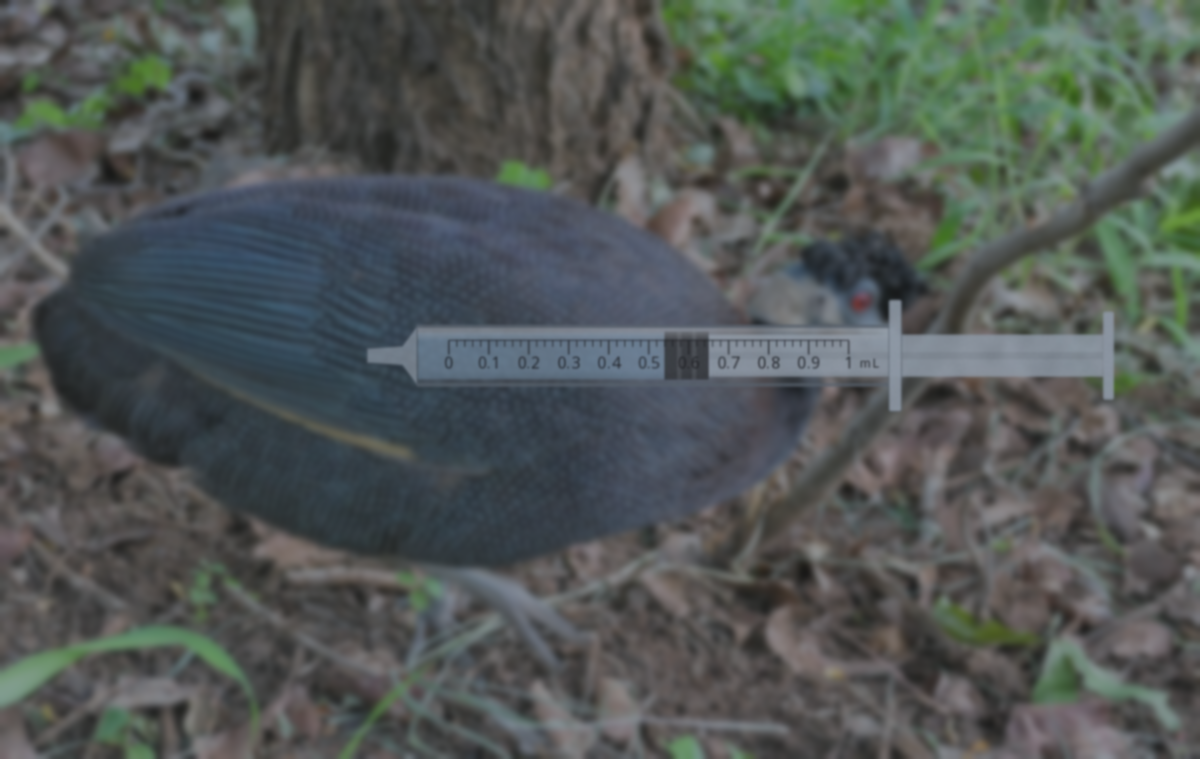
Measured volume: 0.54 mL
